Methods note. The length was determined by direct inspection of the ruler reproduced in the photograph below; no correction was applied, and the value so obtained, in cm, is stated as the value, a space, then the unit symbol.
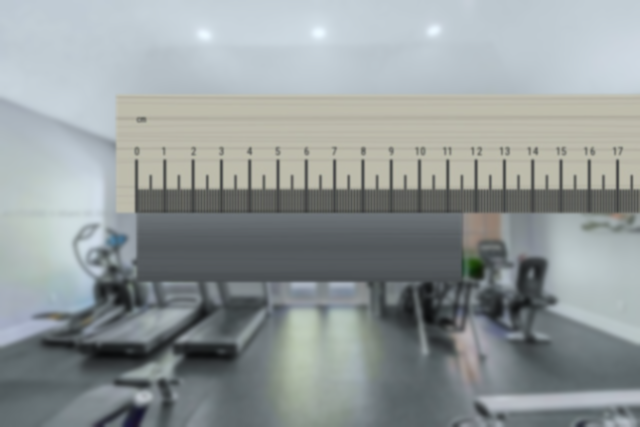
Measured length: 11.5 cm
